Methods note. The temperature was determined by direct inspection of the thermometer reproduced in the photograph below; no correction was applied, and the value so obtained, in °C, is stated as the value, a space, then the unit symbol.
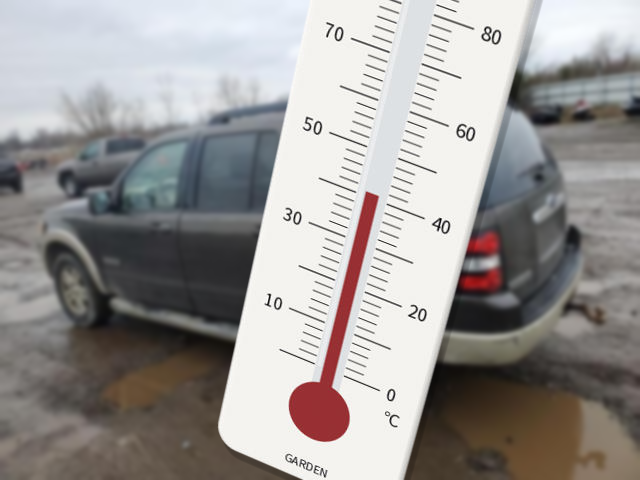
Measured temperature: 41 °C
